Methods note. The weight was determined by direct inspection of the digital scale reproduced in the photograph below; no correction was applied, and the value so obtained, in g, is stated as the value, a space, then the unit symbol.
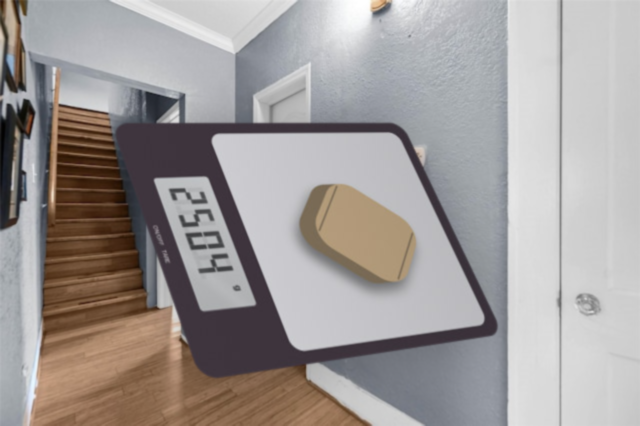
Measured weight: 2504 g
